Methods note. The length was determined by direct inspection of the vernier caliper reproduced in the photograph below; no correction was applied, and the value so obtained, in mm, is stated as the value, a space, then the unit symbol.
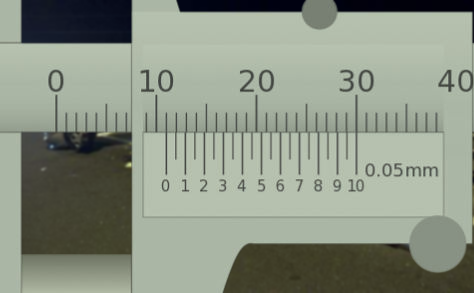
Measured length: 11.0 mm
